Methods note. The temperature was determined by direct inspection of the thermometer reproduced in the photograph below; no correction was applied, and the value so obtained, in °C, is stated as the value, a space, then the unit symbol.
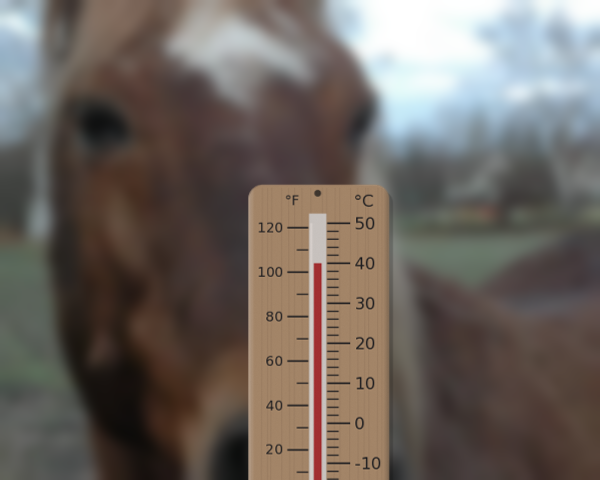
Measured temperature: 40 °C
